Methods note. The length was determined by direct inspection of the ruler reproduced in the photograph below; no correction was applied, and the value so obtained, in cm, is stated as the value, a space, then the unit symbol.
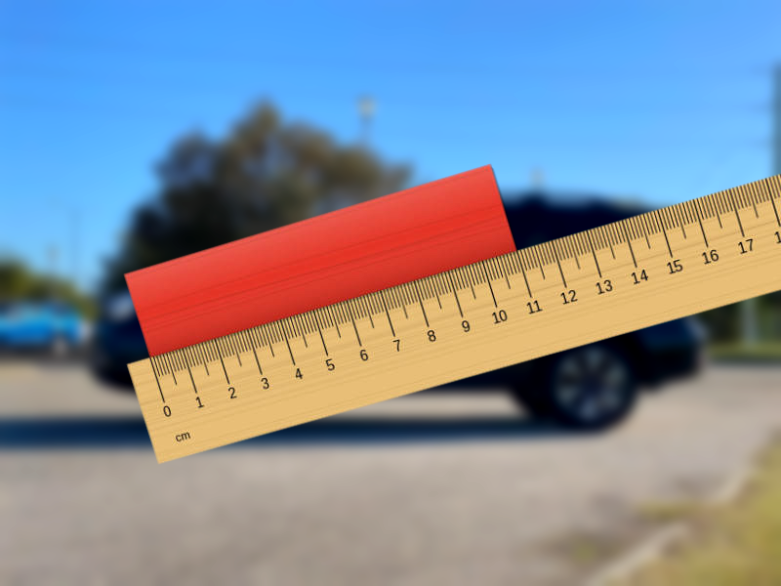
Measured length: 11 cm
